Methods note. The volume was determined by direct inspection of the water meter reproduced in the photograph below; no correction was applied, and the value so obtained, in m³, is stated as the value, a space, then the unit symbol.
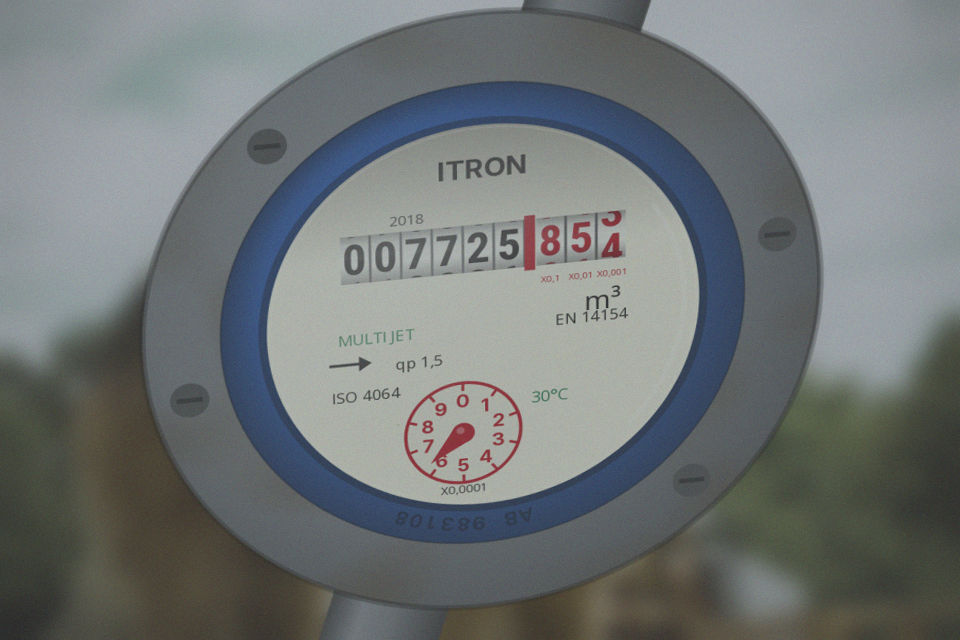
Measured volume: 7725.8536 m³
